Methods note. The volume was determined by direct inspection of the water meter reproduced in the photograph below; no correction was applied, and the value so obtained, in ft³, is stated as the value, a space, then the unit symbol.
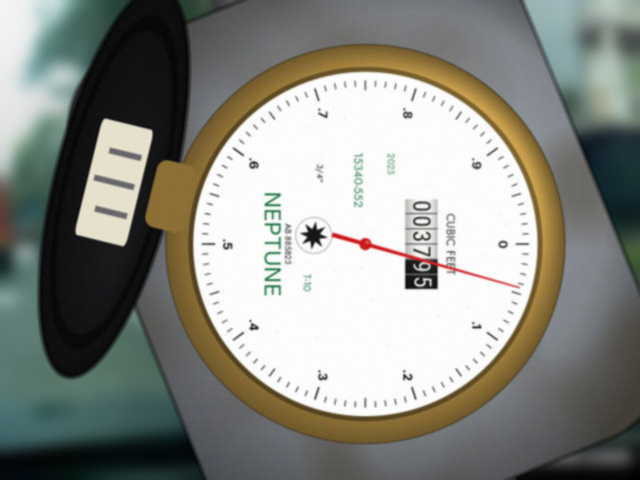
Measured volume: 3795.04 ft³
